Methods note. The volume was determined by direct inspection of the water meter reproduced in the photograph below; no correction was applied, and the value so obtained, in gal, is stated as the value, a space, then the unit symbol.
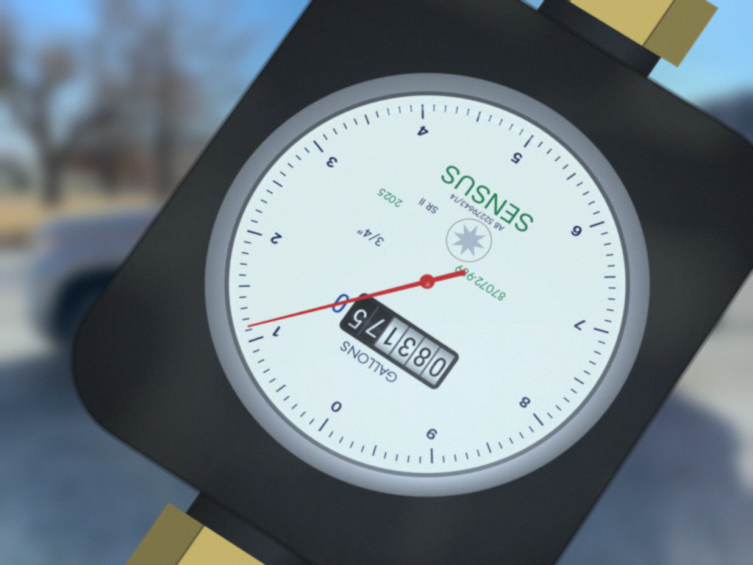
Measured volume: 831751.1 gal
